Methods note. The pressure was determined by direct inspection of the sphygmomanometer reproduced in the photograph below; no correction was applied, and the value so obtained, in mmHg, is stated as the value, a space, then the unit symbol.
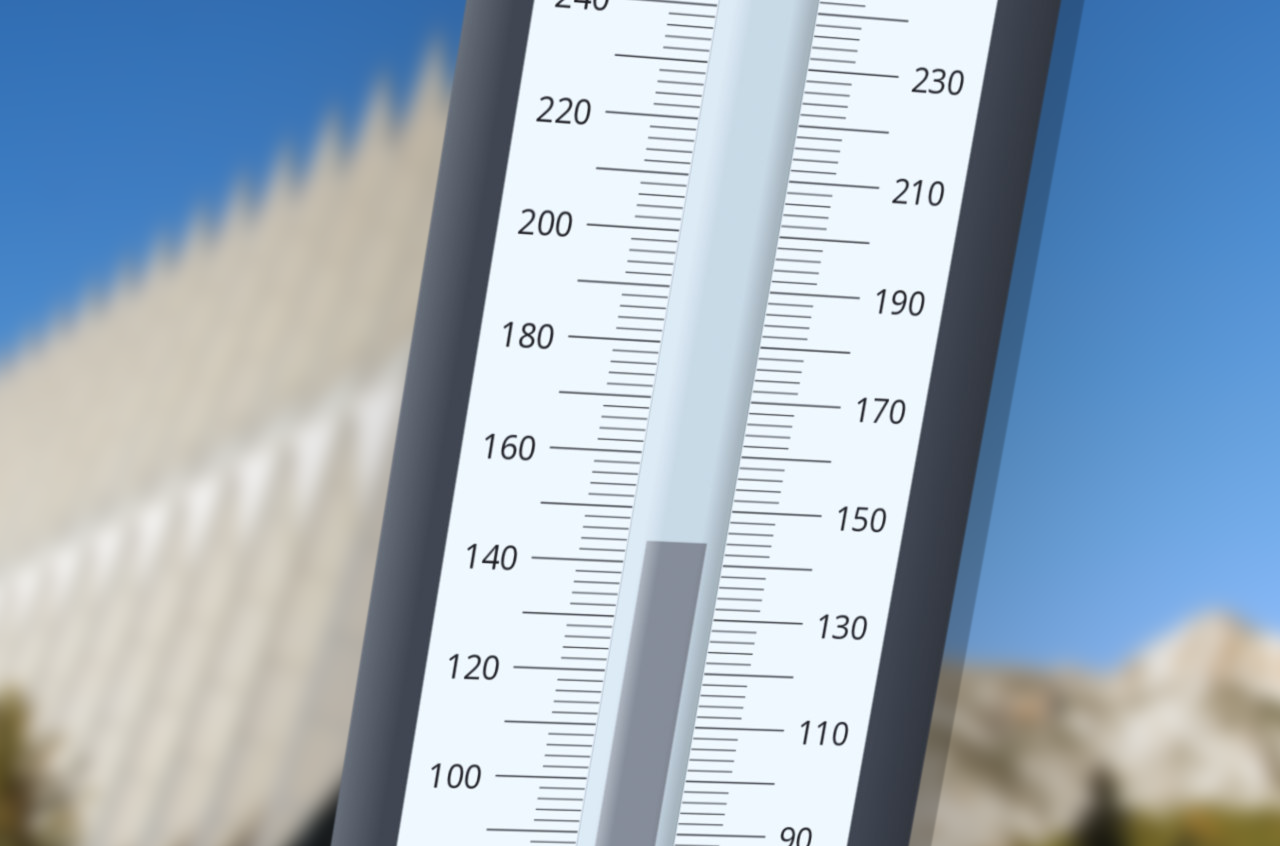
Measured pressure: 144 mmHg
